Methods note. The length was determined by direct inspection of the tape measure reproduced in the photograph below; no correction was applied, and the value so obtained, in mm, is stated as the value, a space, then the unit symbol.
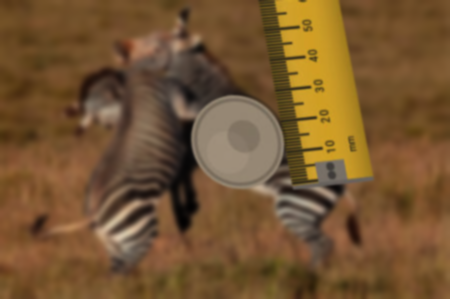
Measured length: 30 mm
